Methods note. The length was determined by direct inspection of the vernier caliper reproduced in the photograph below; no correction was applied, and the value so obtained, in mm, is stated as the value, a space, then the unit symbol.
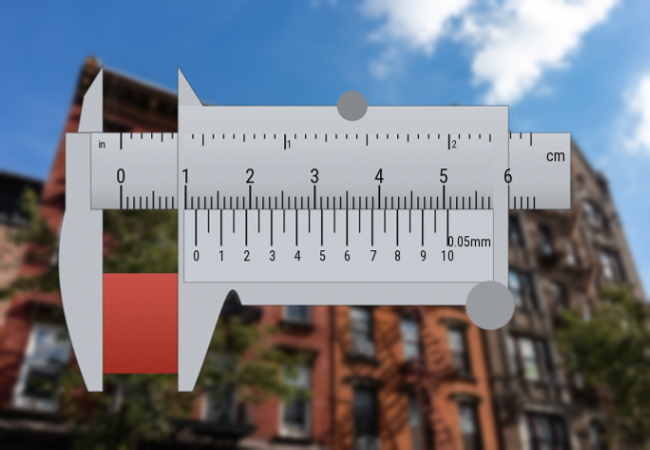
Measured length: 11.6 mm
